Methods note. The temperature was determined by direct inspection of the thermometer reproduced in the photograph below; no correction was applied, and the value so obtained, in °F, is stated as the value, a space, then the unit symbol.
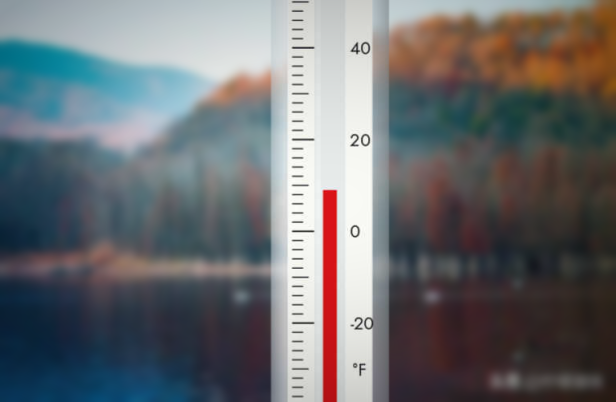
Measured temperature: 9 °F
